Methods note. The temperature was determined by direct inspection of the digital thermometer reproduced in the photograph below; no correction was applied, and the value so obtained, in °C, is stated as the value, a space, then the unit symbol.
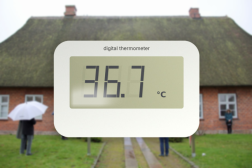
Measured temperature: 36.7 °C
